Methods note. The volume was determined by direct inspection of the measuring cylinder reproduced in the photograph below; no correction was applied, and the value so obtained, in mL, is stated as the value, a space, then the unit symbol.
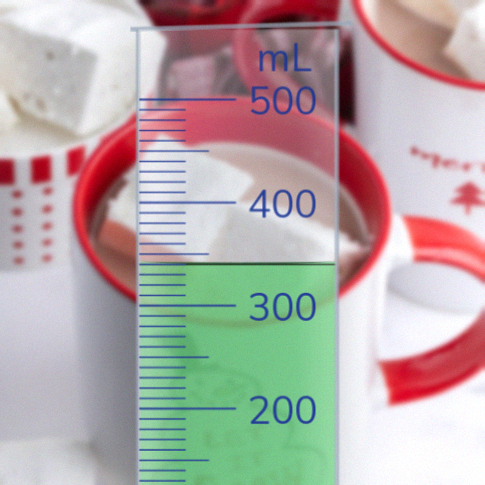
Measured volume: 340 mL
